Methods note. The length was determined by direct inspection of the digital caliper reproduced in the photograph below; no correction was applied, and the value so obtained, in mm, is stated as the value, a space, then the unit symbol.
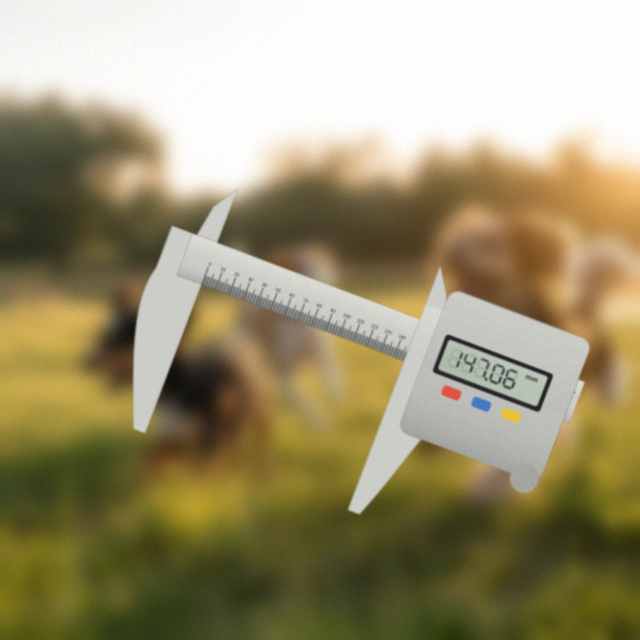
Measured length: 147.06 mm
